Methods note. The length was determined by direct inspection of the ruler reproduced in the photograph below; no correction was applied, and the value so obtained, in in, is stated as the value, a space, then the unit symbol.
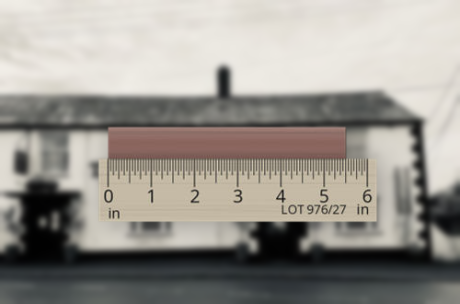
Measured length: 5.5 in
